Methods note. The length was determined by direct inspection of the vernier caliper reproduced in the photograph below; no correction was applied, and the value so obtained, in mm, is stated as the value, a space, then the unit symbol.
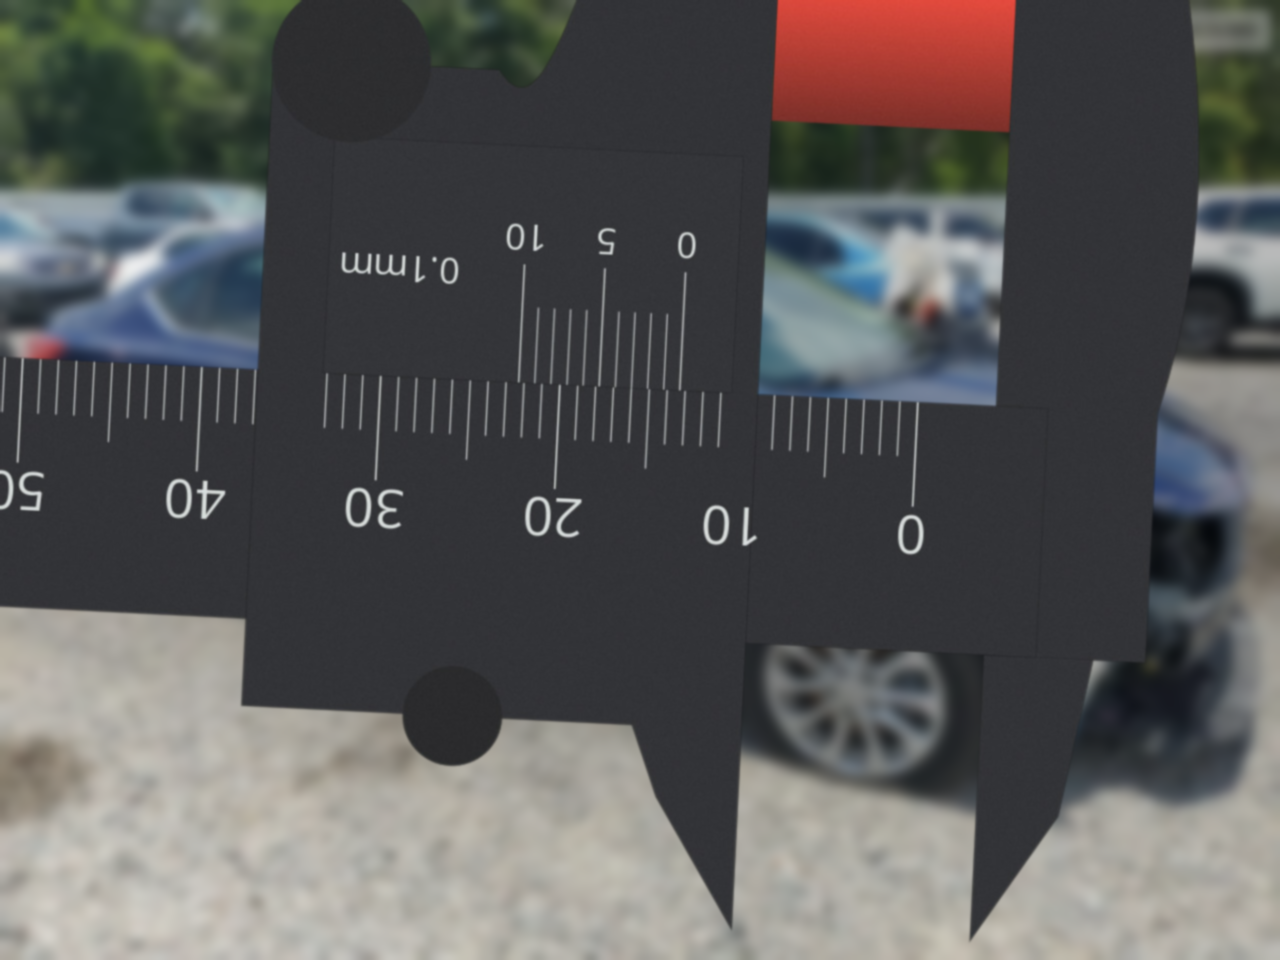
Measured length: 13.3 mm
